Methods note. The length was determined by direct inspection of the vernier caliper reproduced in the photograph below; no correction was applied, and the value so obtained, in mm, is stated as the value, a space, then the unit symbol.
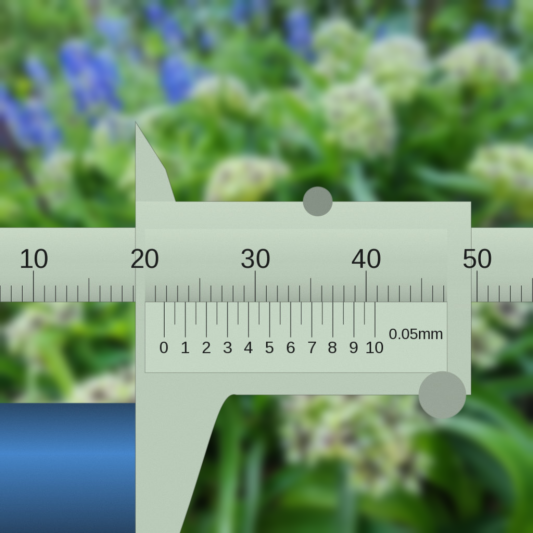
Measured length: 21.8 mm
